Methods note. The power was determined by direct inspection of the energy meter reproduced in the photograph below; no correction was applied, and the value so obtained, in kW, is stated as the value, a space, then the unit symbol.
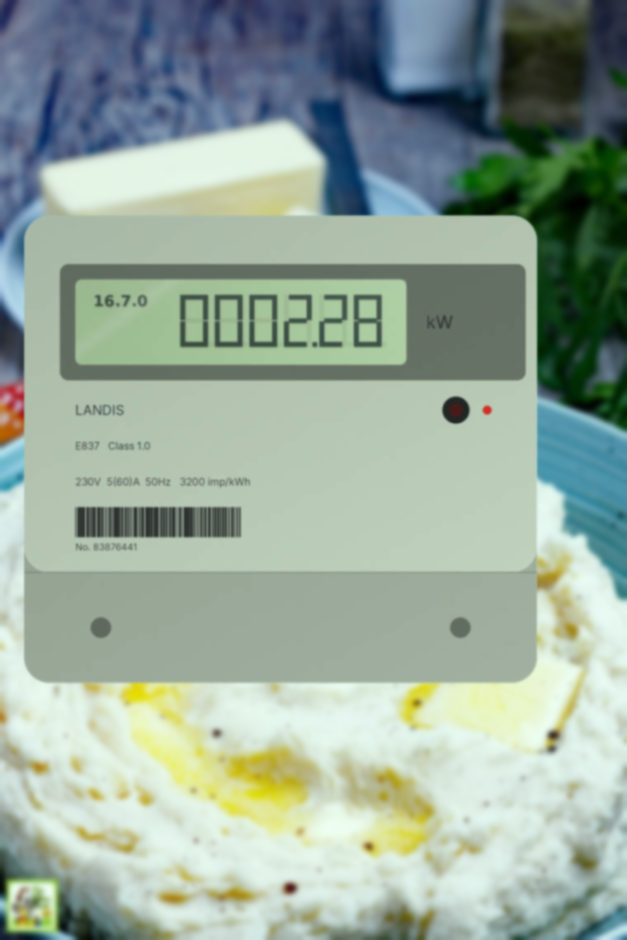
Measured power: 2.28 kW
